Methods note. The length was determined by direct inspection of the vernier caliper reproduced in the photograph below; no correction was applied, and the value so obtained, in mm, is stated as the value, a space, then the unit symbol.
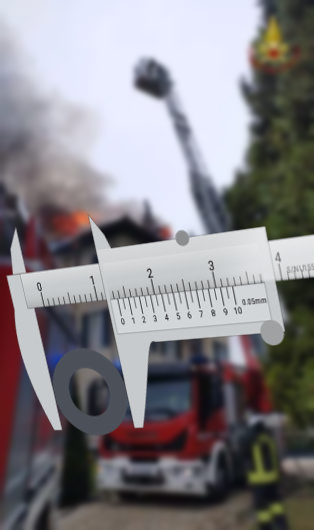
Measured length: 13.6 mm
